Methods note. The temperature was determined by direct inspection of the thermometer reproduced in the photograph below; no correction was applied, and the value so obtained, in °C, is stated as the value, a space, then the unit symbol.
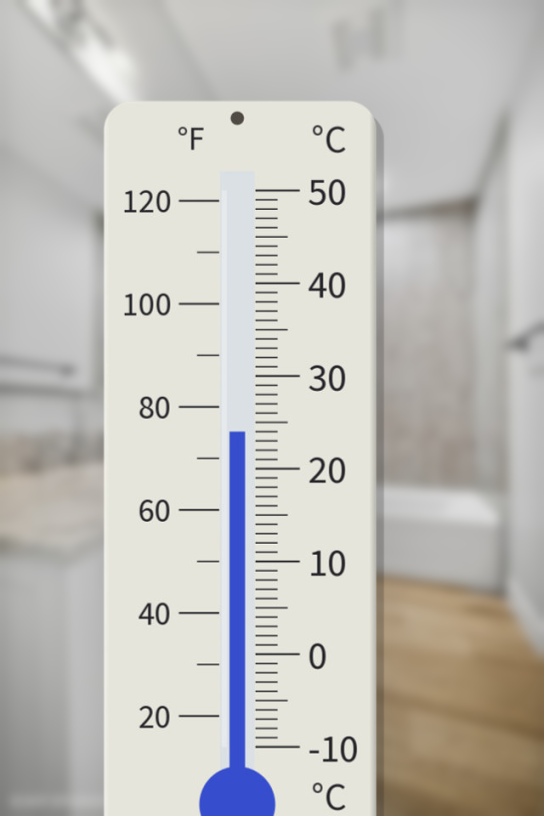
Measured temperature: 24 °C
